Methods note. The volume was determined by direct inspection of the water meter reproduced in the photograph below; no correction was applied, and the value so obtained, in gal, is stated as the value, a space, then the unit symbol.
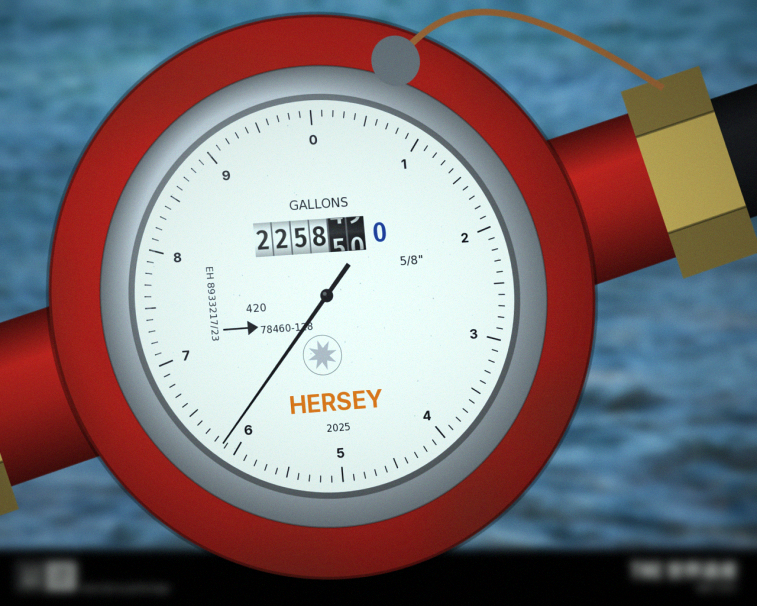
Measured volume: 2258496.1 gal
